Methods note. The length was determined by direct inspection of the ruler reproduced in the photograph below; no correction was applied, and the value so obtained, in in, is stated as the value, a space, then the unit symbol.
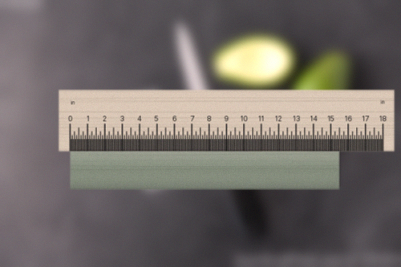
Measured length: 15.5 in
